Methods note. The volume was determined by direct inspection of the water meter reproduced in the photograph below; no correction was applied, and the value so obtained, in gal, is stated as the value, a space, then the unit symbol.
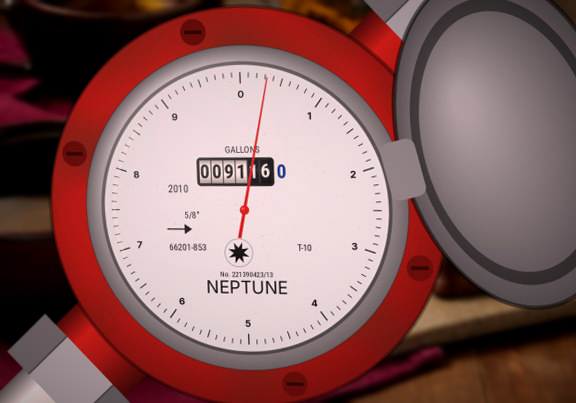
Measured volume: 91160.3 gal
